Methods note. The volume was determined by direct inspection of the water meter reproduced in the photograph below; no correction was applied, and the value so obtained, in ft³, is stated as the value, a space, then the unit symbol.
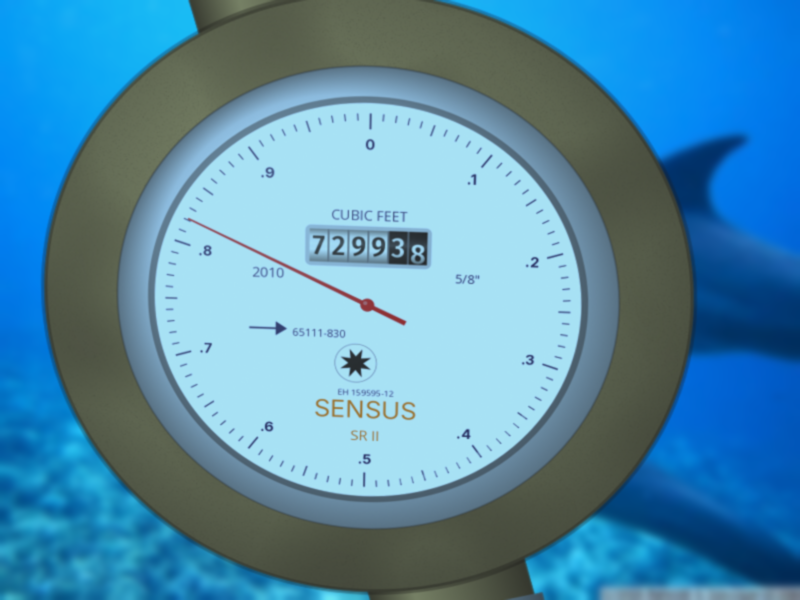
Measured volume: 729937.82 ft³
